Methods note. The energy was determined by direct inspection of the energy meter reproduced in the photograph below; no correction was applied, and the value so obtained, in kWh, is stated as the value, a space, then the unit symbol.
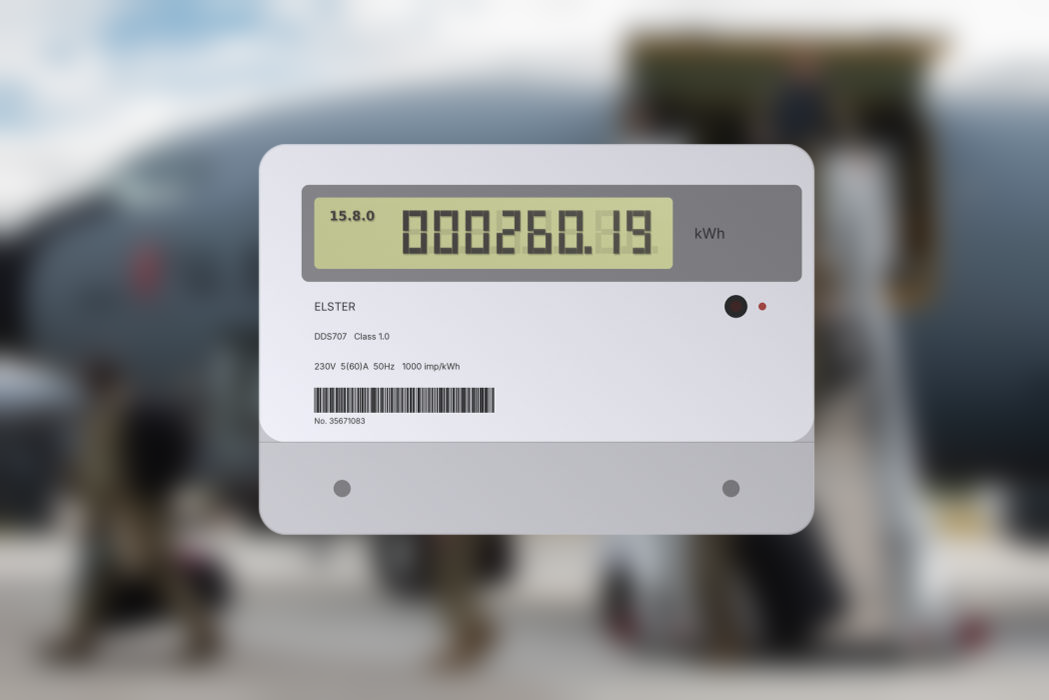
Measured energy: 260.19 kWh
